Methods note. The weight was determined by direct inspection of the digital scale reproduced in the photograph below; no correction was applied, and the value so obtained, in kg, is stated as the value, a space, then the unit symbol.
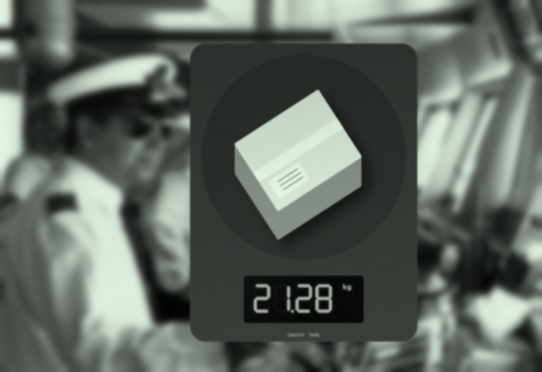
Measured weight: 21.28 kg
